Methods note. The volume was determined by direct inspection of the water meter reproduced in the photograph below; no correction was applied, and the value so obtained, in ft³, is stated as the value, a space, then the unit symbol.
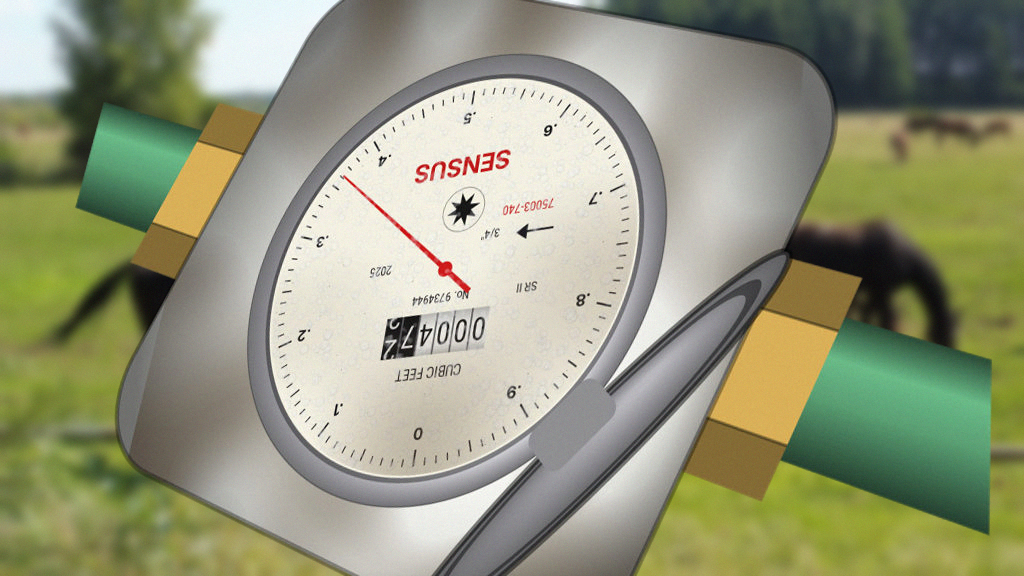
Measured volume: 472.36 ft³
